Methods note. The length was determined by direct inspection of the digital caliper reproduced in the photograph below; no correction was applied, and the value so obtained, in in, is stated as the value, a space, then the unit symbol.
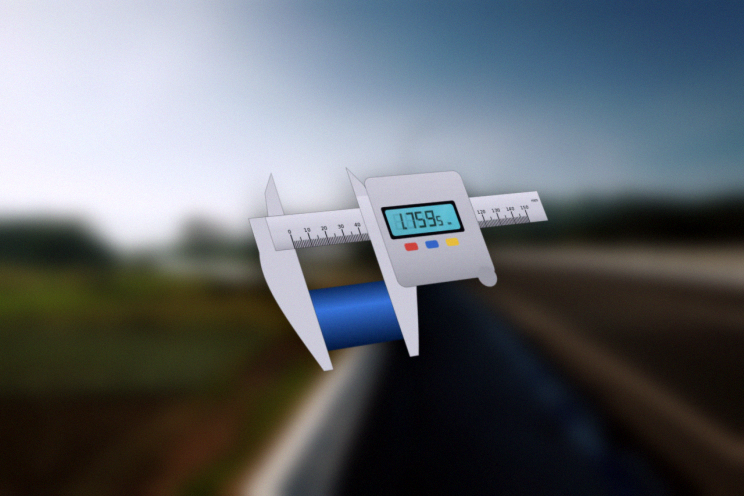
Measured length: 1.7595 in
